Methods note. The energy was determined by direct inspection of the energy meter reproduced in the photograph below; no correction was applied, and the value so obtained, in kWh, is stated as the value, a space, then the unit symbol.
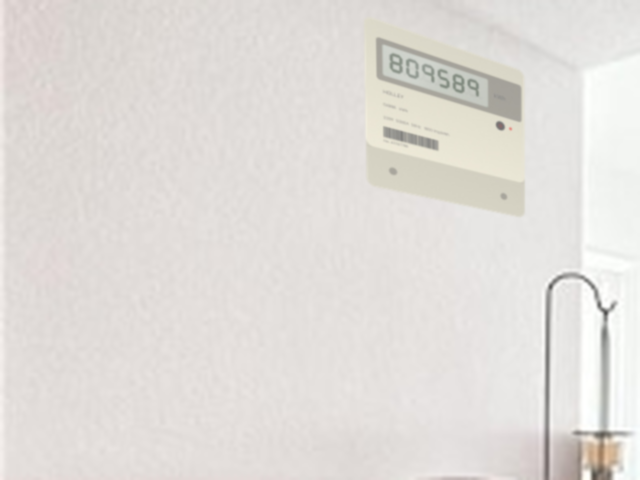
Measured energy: 809589 kWh
